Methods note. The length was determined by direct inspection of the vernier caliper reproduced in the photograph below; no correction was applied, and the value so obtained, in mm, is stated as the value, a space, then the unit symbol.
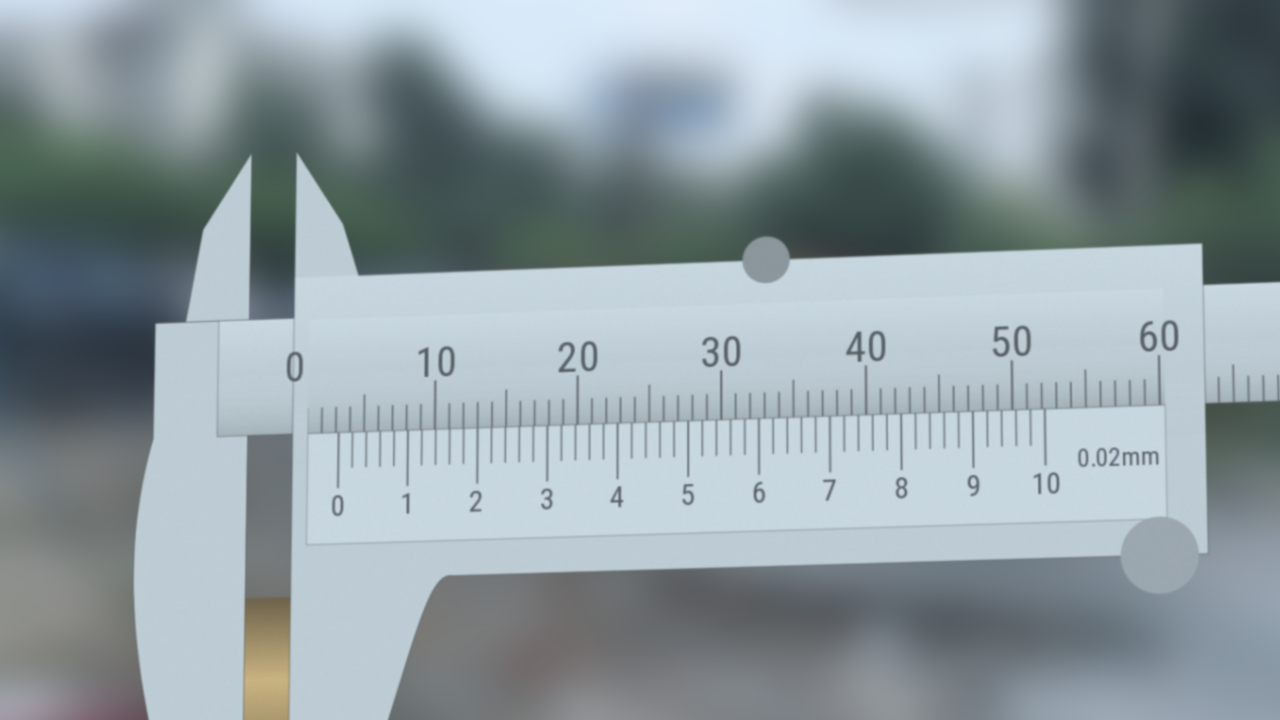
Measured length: 3.2 mm
